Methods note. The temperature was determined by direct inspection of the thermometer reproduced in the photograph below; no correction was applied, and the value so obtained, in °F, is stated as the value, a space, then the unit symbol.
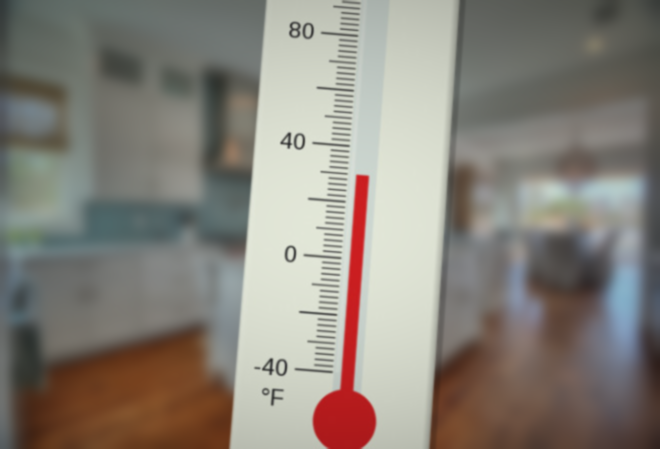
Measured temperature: 30 °F
